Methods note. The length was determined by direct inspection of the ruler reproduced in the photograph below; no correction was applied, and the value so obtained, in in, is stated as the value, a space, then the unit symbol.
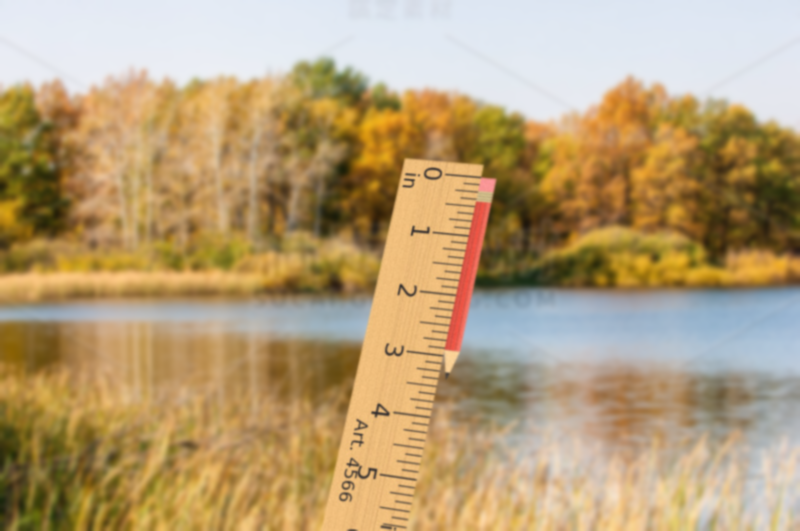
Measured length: 3.375 in
